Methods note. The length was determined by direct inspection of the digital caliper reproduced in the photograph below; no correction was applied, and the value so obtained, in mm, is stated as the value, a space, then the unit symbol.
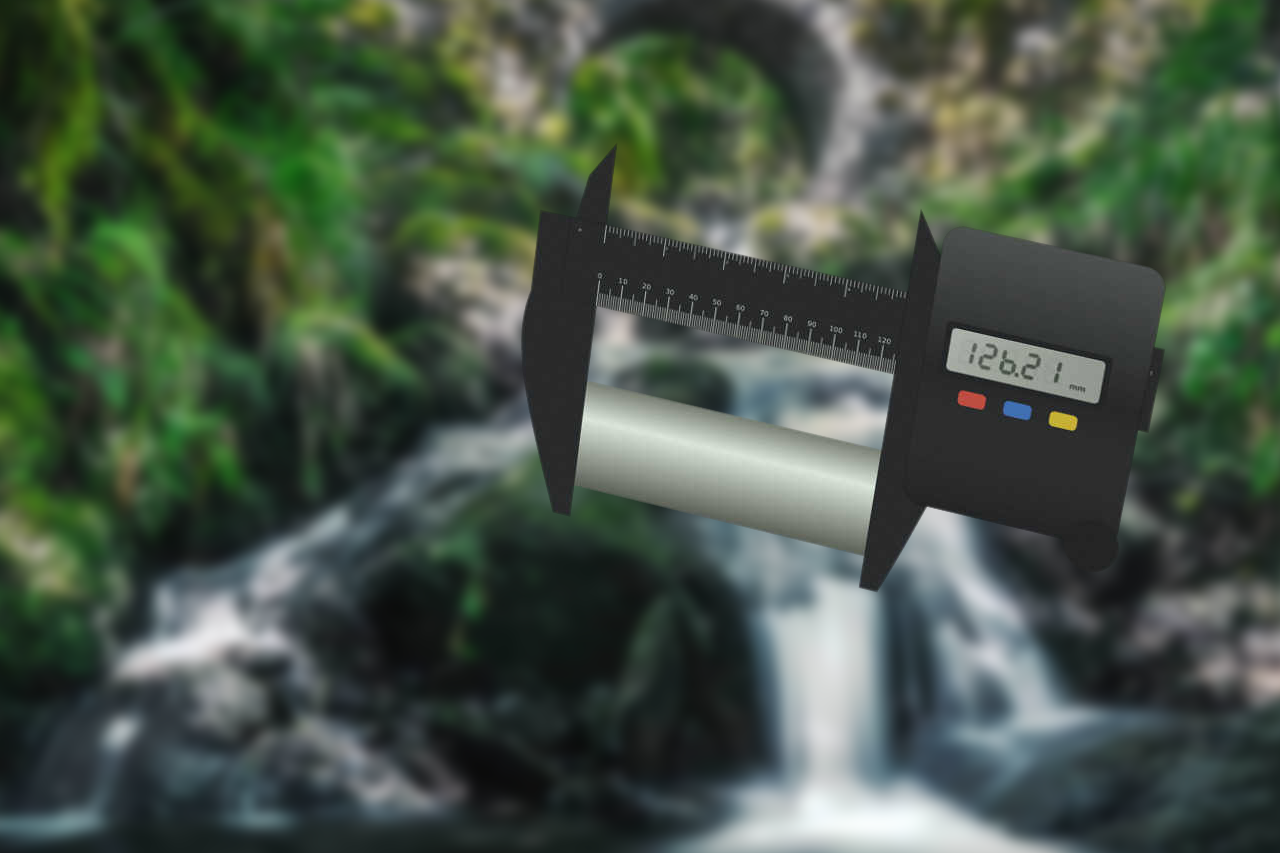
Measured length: 126.21 mm
